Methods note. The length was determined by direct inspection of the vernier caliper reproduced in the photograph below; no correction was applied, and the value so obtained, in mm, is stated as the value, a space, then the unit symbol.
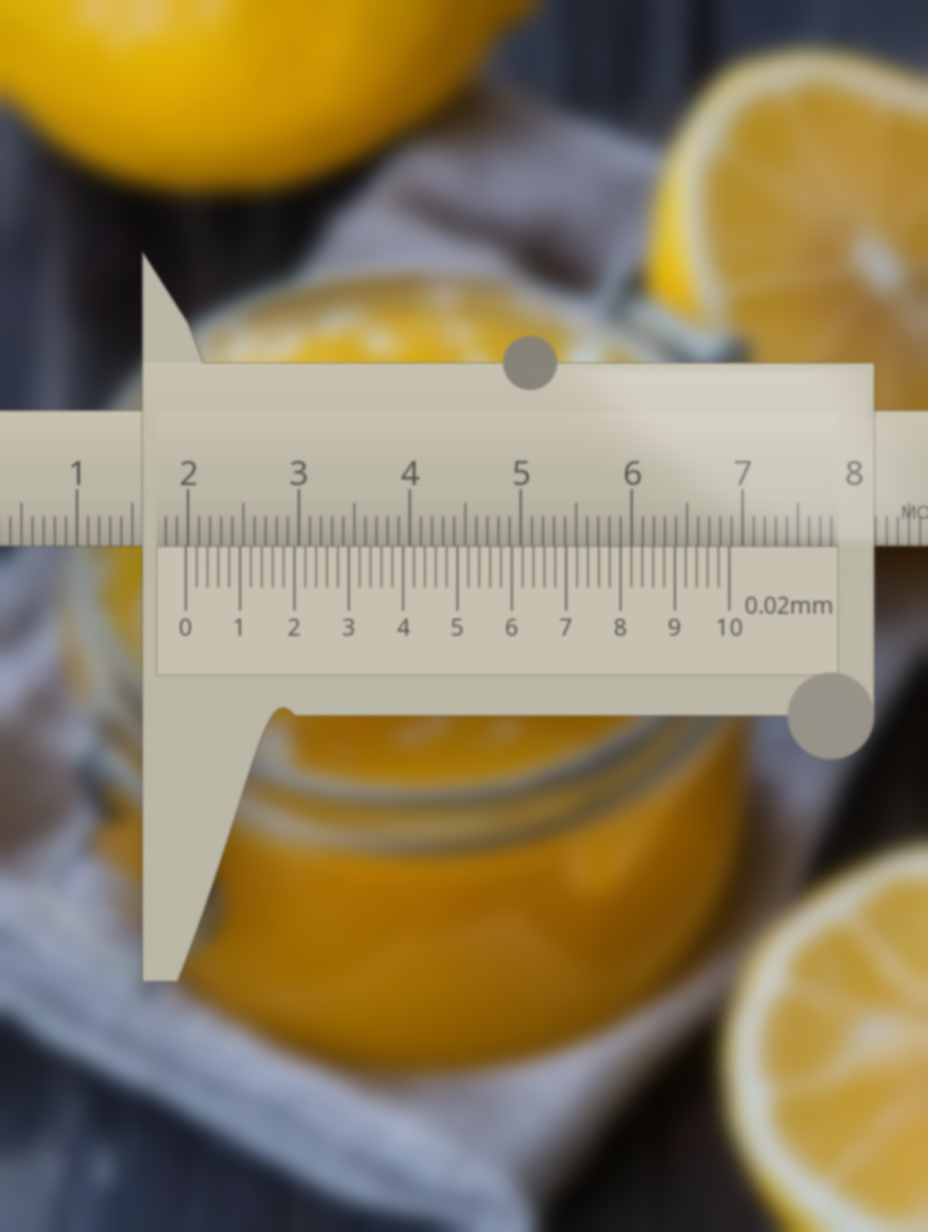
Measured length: 19.8 mm
